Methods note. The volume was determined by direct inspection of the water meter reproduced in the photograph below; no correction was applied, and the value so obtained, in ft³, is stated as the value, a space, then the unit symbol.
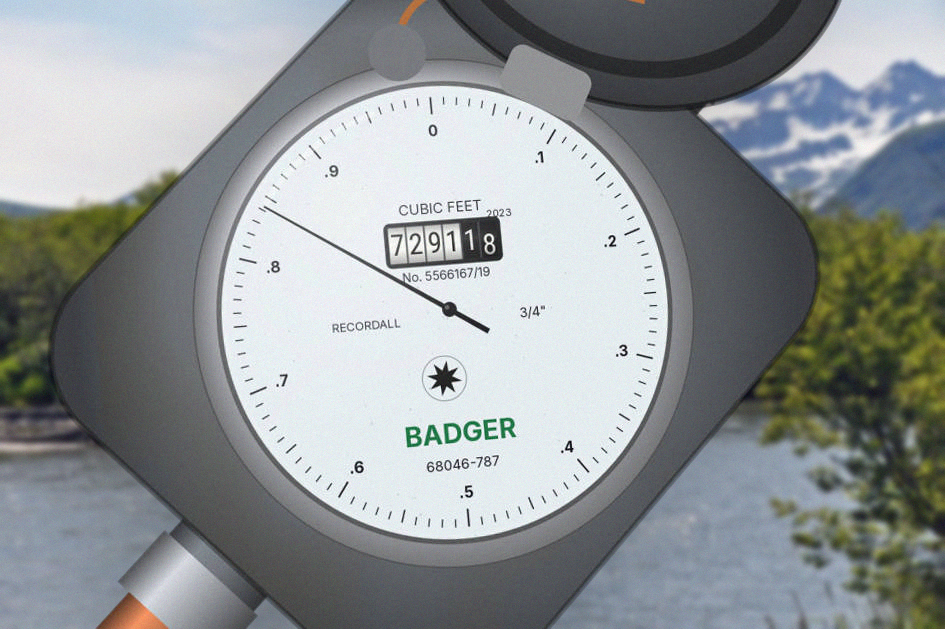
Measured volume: 729117.84 ft³
